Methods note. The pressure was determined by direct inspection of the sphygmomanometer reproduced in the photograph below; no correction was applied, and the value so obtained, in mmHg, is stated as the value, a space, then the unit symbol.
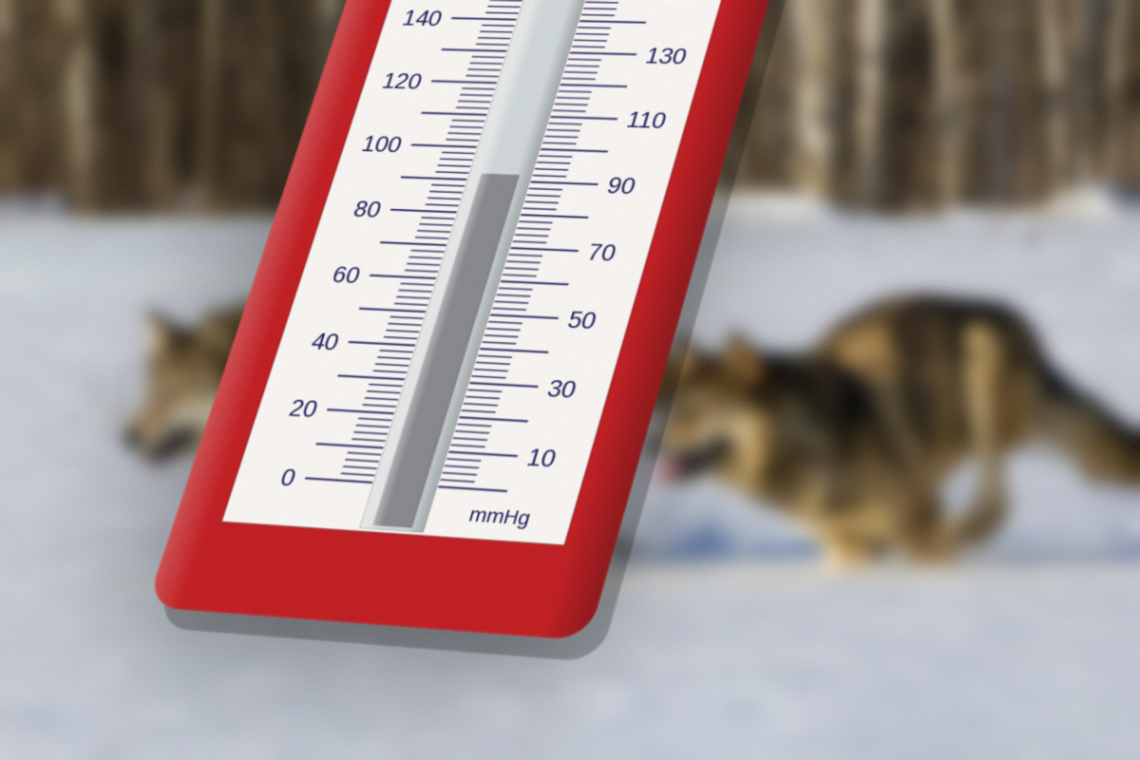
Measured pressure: 92 mmHg
